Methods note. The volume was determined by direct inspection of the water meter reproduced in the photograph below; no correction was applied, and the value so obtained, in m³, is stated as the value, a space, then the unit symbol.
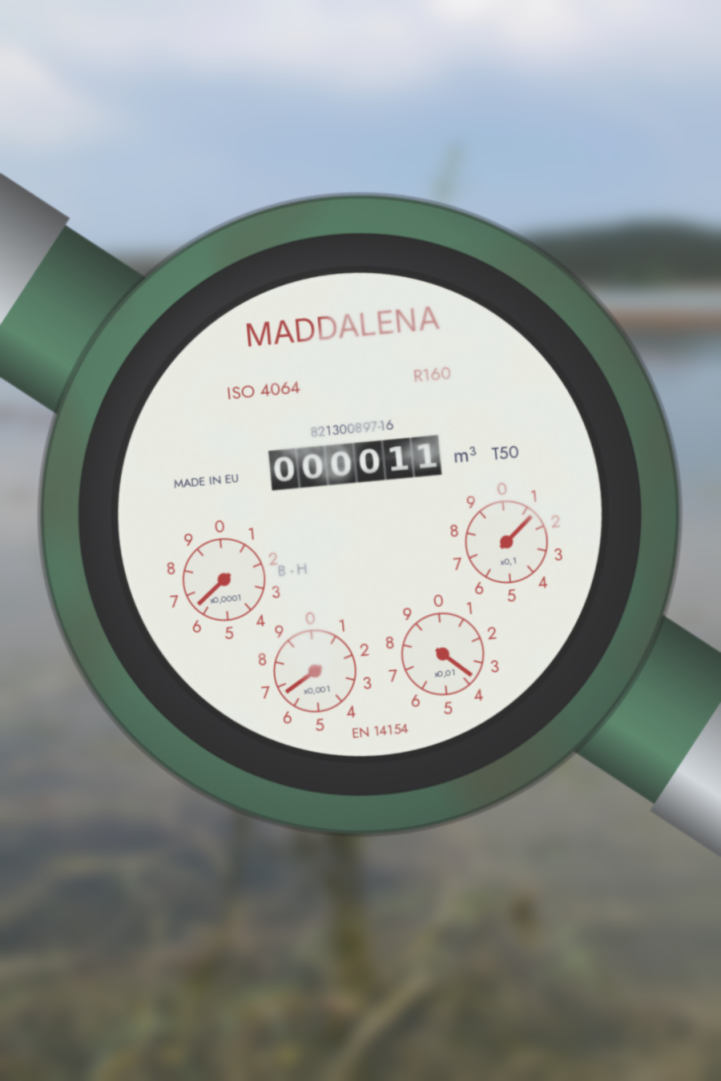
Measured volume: 11.1366 m³
